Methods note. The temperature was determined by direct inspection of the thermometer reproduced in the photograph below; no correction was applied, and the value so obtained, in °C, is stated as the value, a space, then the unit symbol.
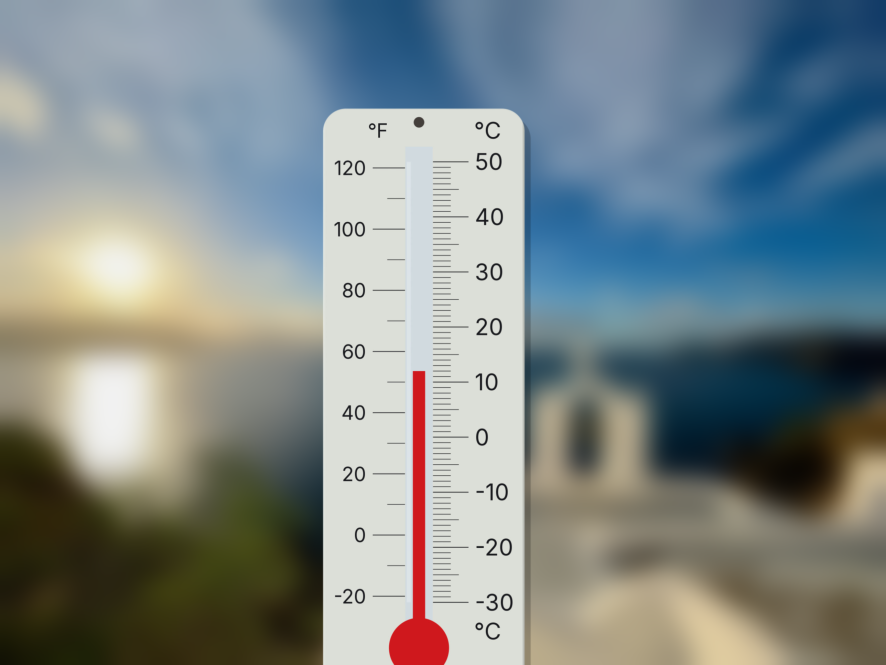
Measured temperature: 12 °C
